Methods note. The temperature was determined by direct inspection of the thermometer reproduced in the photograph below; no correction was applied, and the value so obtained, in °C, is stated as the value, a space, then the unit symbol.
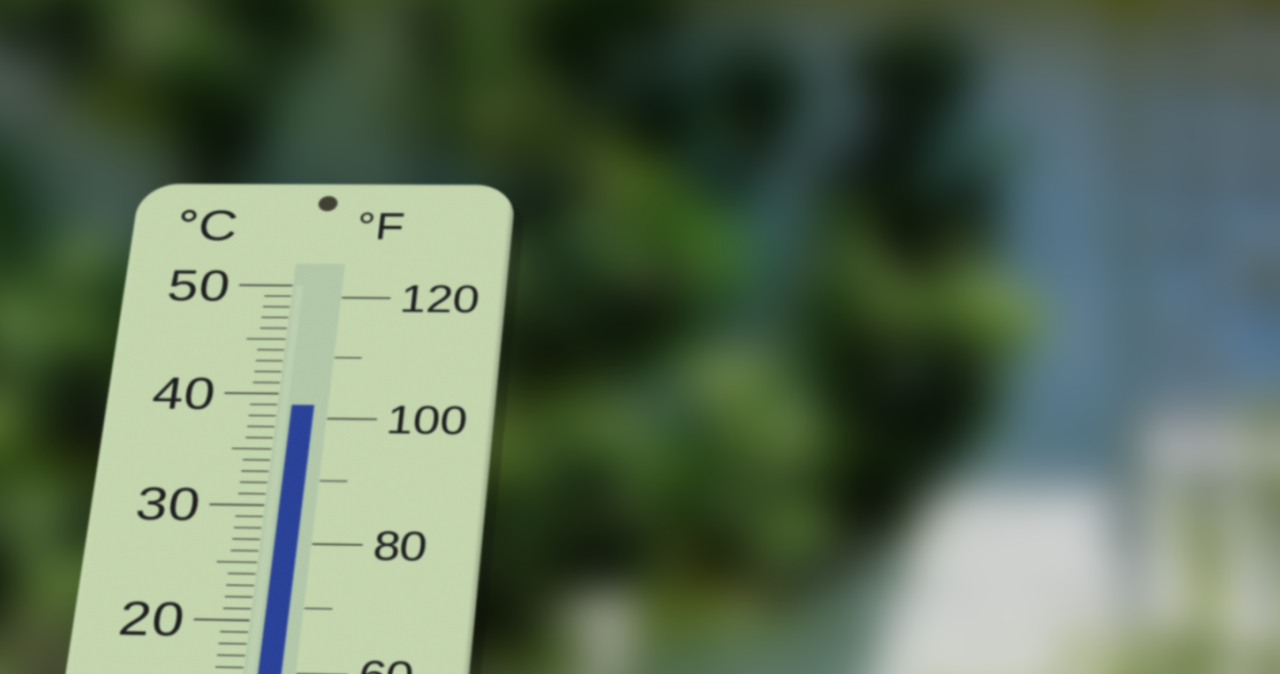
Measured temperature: 39 °C
